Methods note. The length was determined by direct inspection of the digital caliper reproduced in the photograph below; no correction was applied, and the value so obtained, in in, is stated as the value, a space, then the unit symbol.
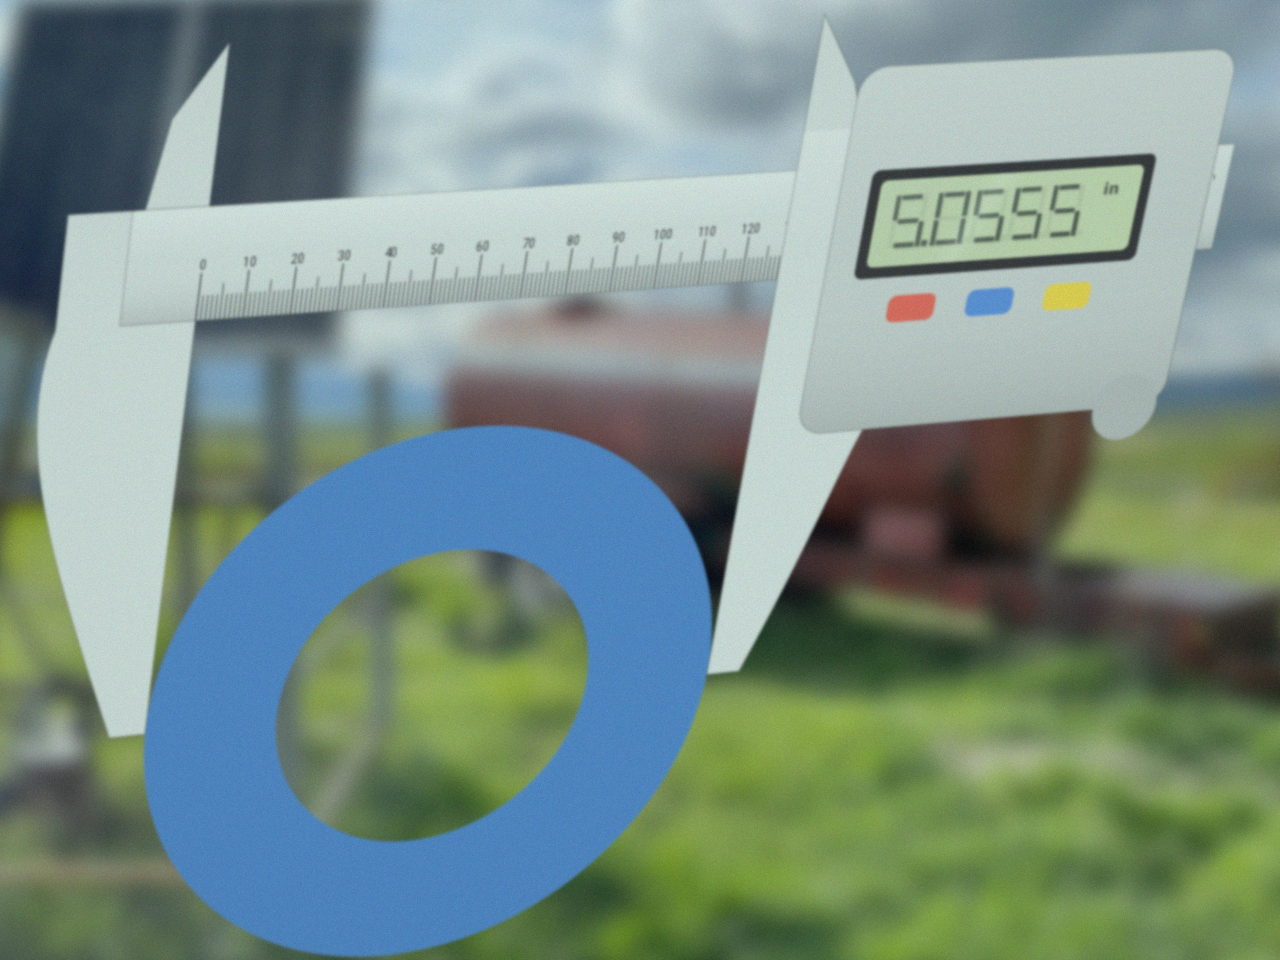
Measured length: 5.0555 in
